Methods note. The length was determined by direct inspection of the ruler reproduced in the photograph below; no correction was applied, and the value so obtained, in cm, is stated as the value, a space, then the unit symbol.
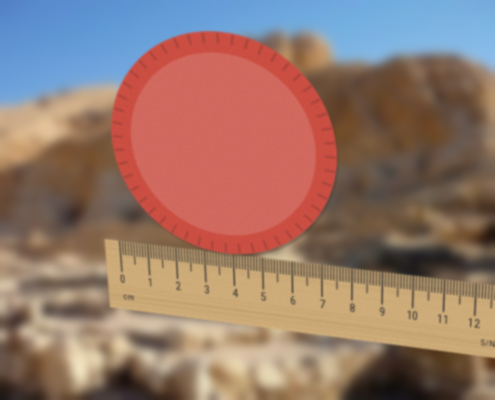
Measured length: 7.5 cm
